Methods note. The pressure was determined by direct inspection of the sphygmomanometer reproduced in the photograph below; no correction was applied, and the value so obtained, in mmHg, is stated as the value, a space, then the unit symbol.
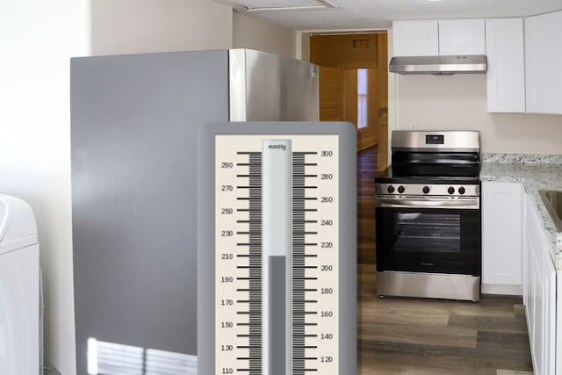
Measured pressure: 210 mmHg
